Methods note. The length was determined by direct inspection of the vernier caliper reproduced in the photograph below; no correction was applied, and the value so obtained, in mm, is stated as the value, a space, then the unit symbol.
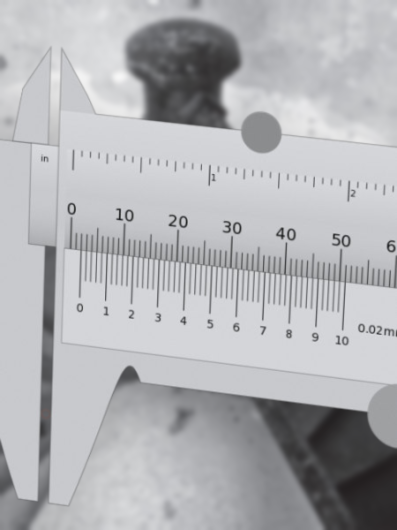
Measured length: 2.0 mm
